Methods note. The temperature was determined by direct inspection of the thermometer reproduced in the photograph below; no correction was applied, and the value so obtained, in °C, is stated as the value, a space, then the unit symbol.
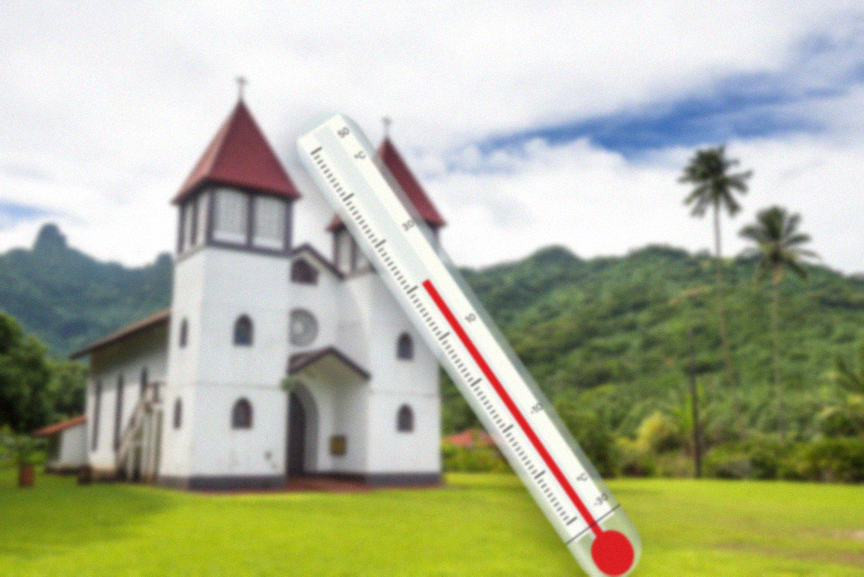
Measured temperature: 20 °C
